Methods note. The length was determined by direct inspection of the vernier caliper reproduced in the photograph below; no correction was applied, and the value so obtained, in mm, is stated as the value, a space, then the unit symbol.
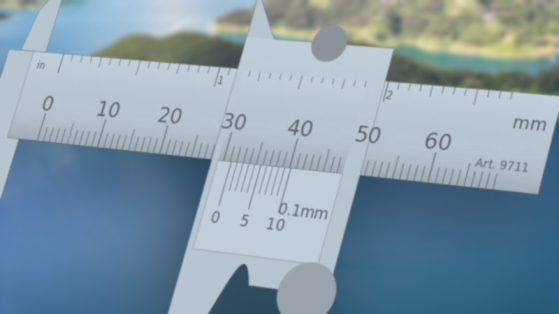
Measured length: 31.2 mm
